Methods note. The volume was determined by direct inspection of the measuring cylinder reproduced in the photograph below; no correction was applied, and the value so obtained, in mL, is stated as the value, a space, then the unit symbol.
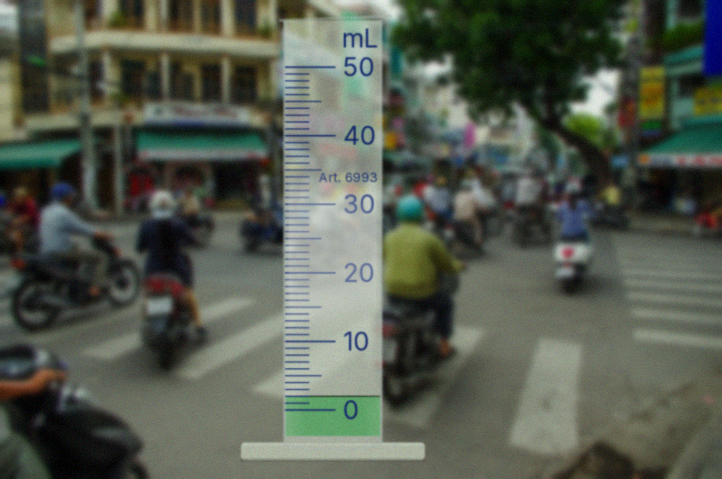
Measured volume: 2 mL
